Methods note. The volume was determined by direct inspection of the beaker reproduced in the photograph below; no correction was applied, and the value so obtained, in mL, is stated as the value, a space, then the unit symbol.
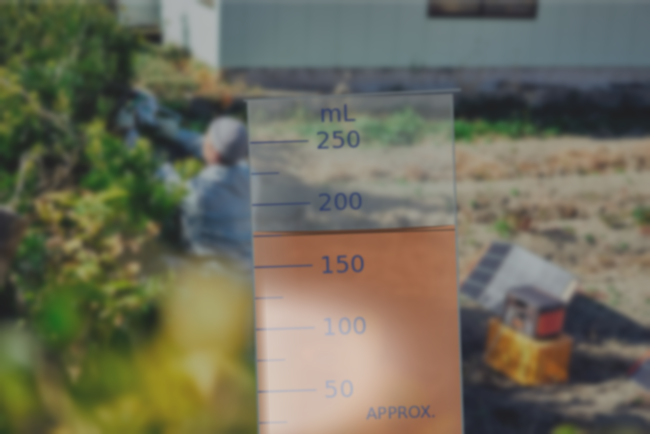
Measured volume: 175 mL
